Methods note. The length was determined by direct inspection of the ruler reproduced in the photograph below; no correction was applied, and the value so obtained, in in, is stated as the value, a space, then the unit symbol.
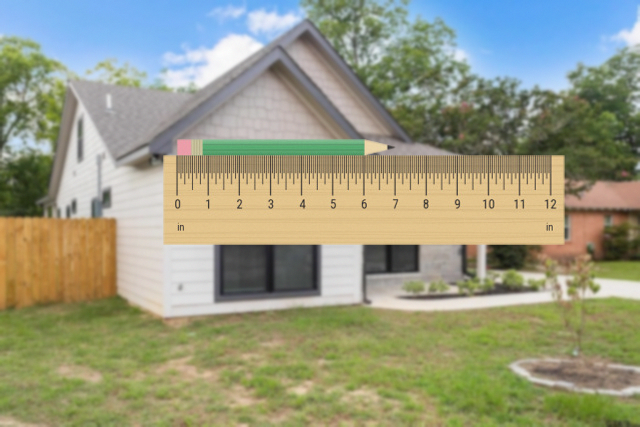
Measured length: 7 in
